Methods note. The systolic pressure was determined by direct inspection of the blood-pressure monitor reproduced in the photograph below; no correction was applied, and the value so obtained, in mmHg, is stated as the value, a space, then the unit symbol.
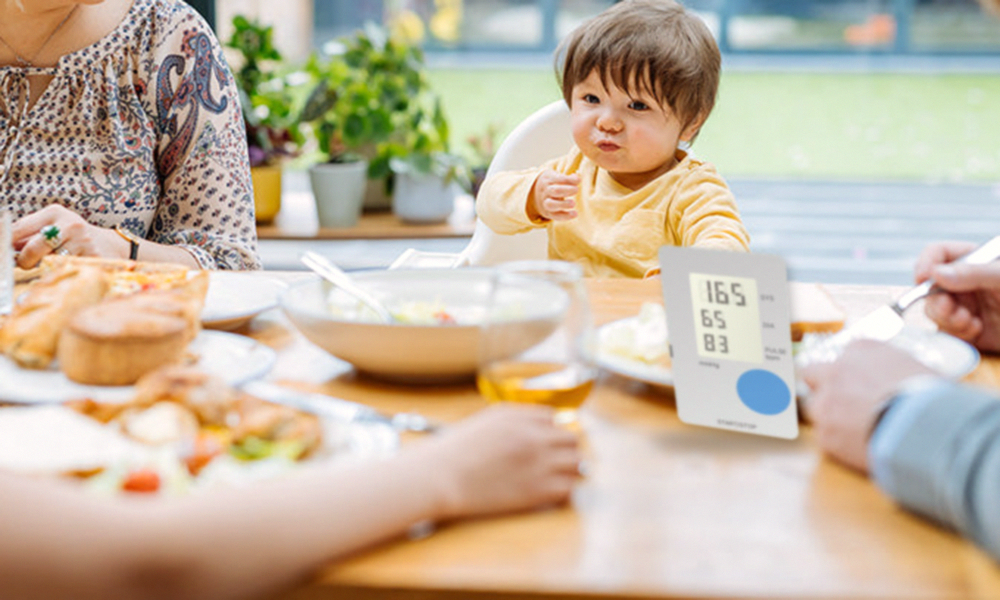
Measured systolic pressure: 165 mmHg
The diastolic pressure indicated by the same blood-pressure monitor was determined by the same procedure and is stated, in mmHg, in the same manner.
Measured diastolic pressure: 65 mmHg
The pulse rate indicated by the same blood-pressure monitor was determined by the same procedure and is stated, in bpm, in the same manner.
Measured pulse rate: 83 bpm
